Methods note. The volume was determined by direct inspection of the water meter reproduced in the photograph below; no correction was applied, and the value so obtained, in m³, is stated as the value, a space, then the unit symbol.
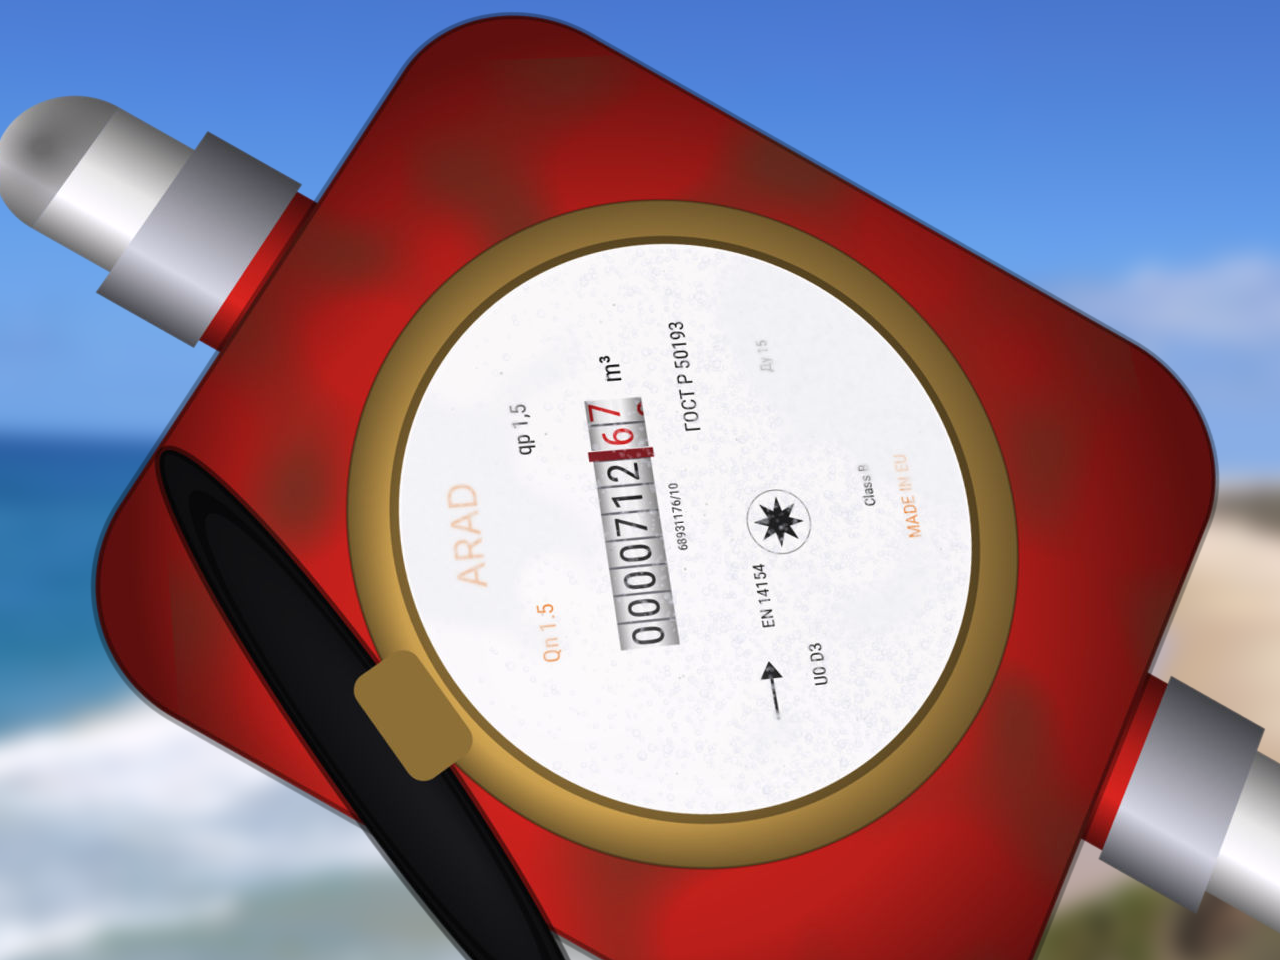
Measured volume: 712.67 m³
